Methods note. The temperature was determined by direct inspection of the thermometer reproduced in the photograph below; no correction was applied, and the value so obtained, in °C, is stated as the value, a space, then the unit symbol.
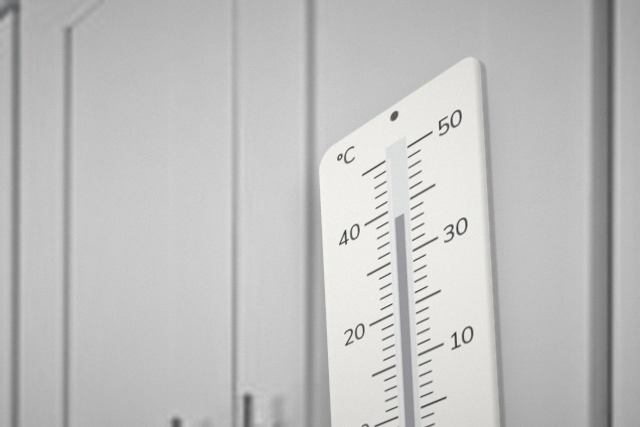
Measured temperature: 38 °C
